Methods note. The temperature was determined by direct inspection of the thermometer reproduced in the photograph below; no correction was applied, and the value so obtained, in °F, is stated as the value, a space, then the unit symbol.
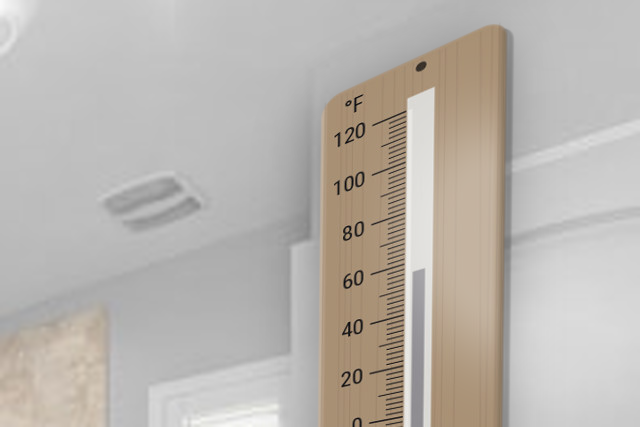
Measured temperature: 56 °F
